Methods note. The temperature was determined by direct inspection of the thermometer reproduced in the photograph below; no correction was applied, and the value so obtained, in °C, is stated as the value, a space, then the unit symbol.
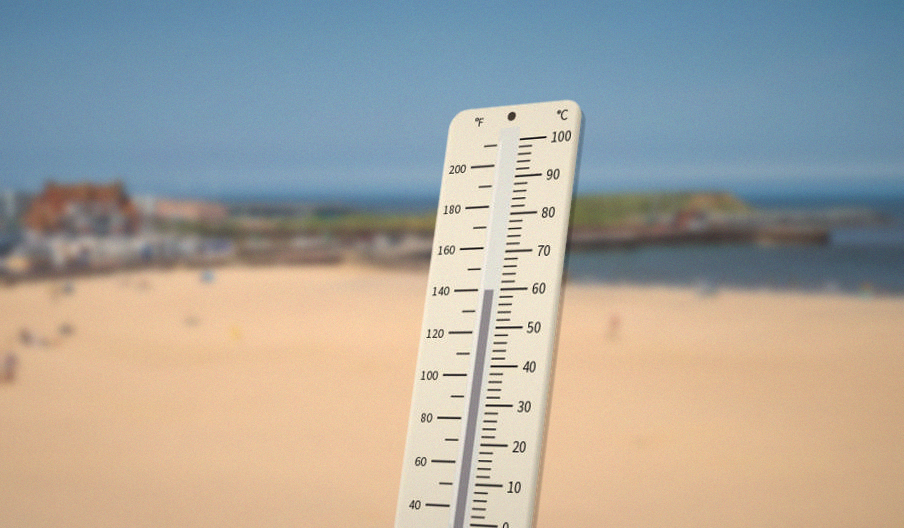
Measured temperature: 60 °C
